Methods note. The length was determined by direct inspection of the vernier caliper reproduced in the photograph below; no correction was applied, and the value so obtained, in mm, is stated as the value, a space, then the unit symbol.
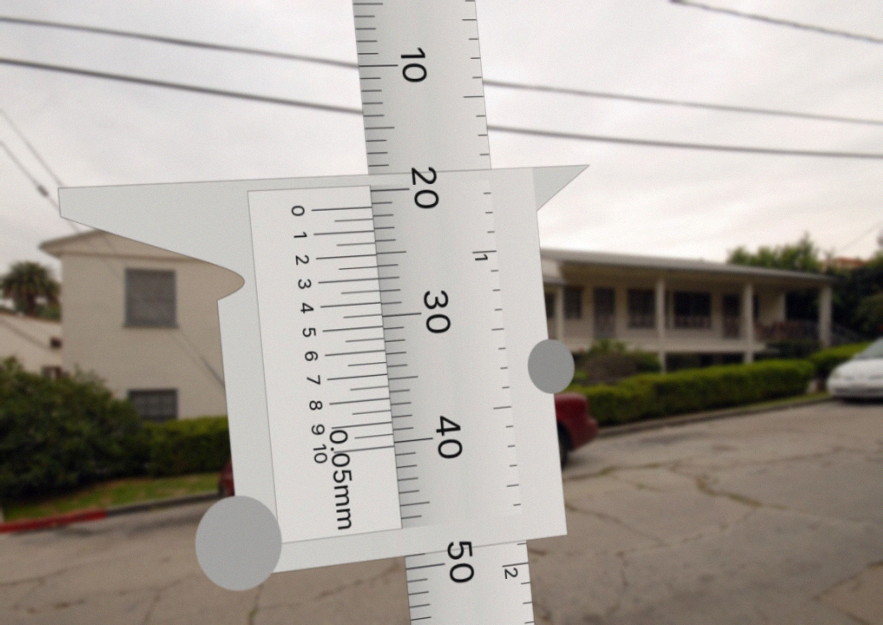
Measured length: 21.3 mm
